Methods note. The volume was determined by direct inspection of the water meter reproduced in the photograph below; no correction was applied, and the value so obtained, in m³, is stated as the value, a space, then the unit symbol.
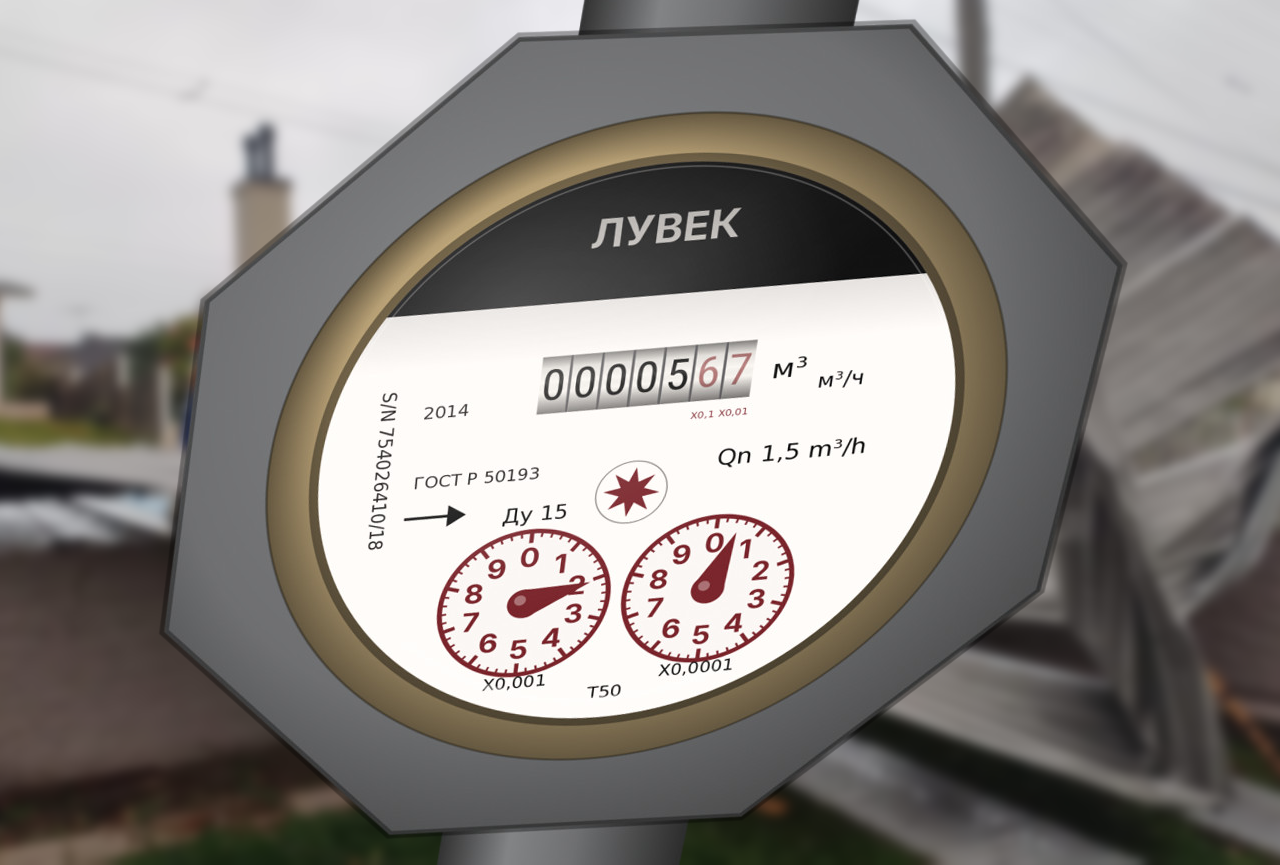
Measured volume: 5.6720 m³
